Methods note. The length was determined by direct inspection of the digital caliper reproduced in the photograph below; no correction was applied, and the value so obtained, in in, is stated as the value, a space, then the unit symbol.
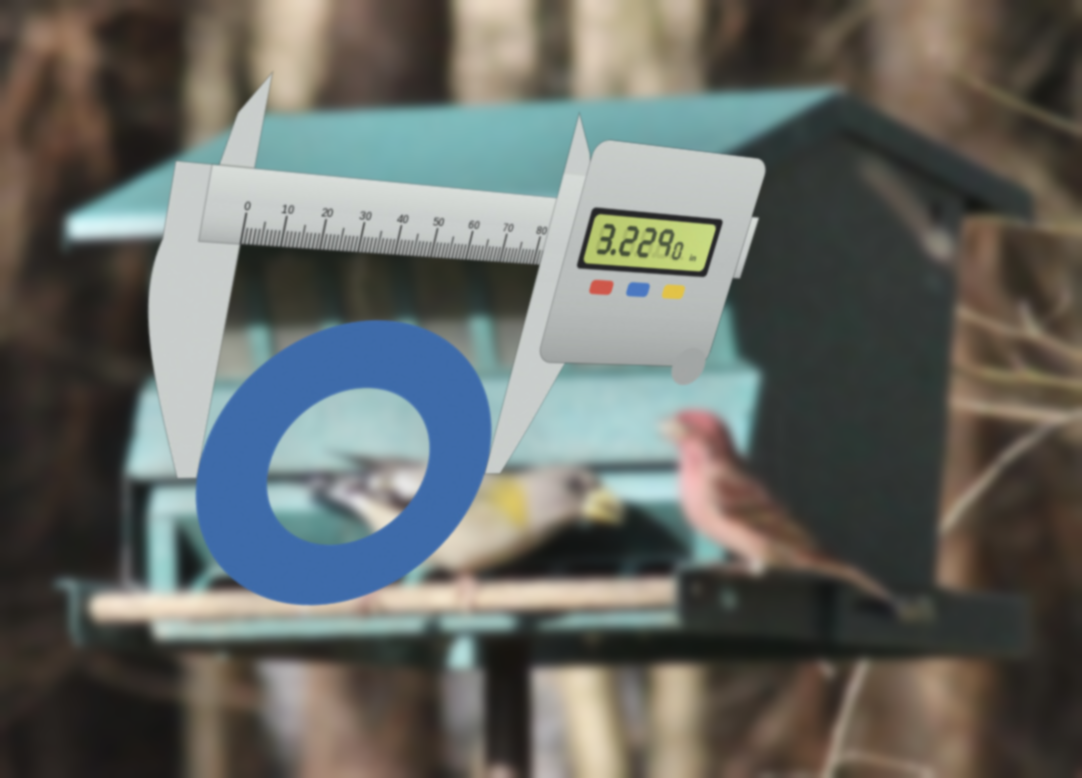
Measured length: 3.2290 in
